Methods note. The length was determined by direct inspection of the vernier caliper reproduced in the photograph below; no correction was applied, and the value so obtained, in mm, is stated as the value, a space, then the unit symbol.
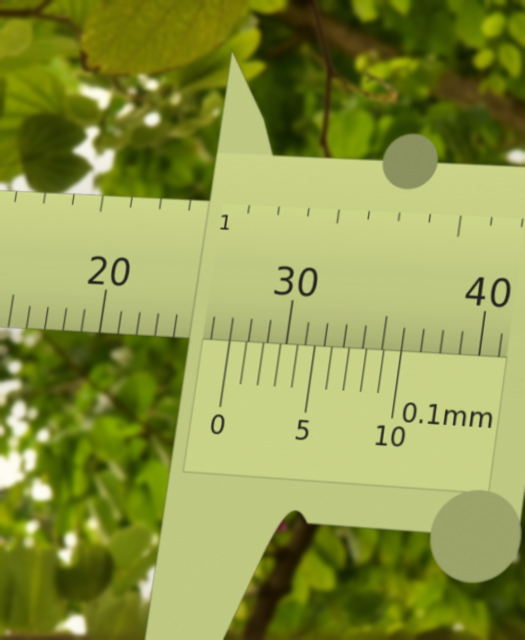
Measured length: 27.0 mm
